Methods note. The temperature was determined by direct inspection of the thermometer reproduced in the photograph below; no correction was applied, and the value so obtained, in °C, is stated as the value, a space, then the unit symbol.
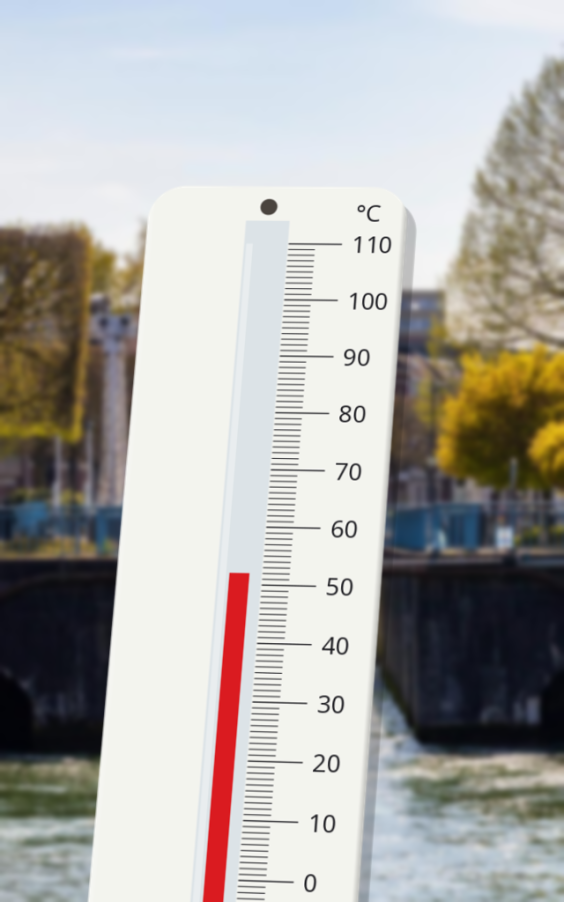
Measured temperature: 52 °C
